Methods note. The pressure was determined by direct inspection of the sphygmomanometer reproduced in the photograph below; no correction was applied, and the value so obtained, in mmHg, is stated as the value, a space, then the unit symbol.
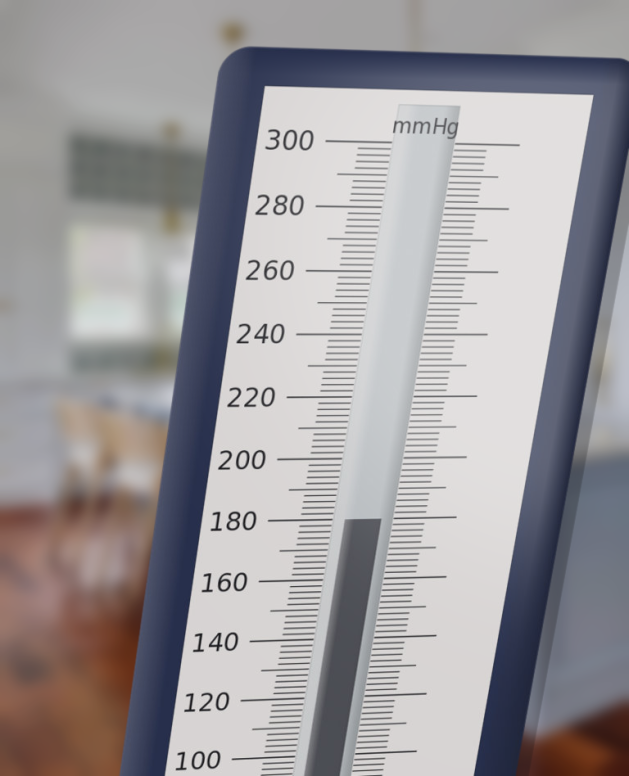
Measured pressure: 180 mmHg
